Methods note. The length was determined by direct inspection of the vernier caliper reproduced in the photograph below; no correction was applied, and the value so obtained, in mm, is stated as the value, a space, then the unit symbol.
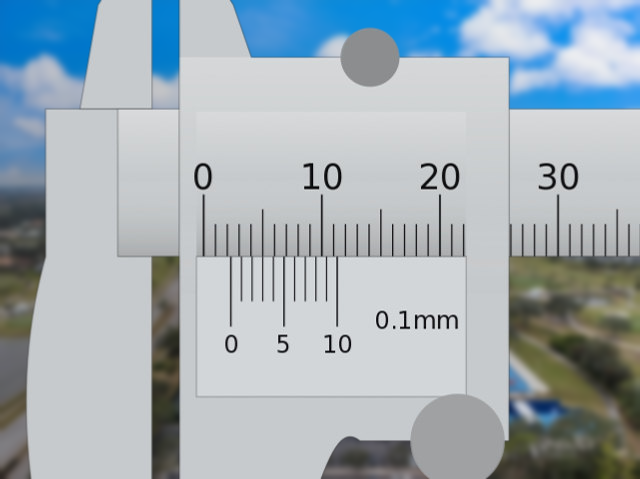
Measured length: 2.3 mm
